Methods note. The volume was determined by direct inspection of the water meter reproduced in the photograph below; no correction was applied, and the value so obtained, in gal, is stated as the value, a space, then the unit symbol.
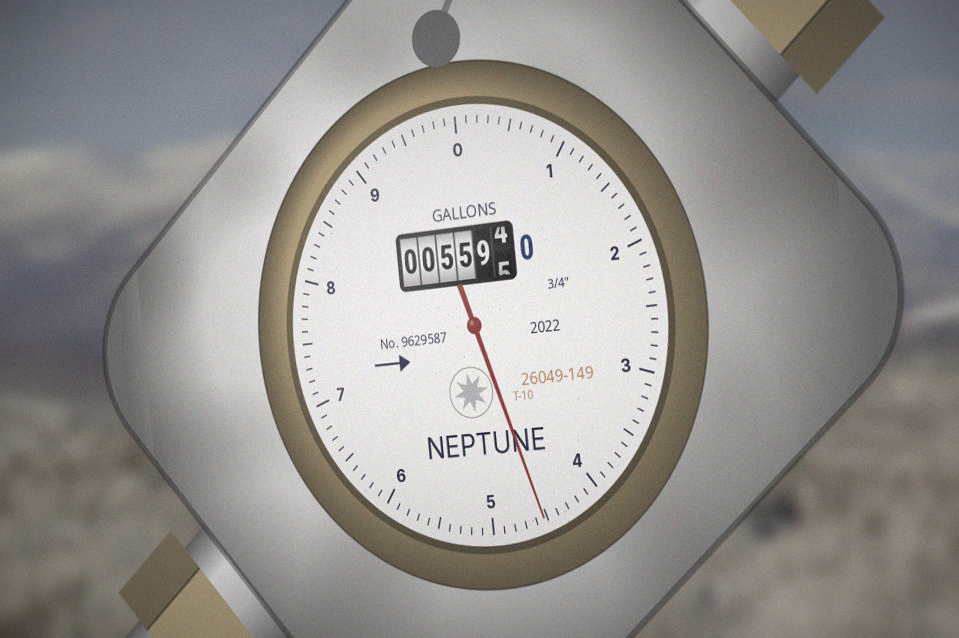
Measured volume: 55944.5 gal
